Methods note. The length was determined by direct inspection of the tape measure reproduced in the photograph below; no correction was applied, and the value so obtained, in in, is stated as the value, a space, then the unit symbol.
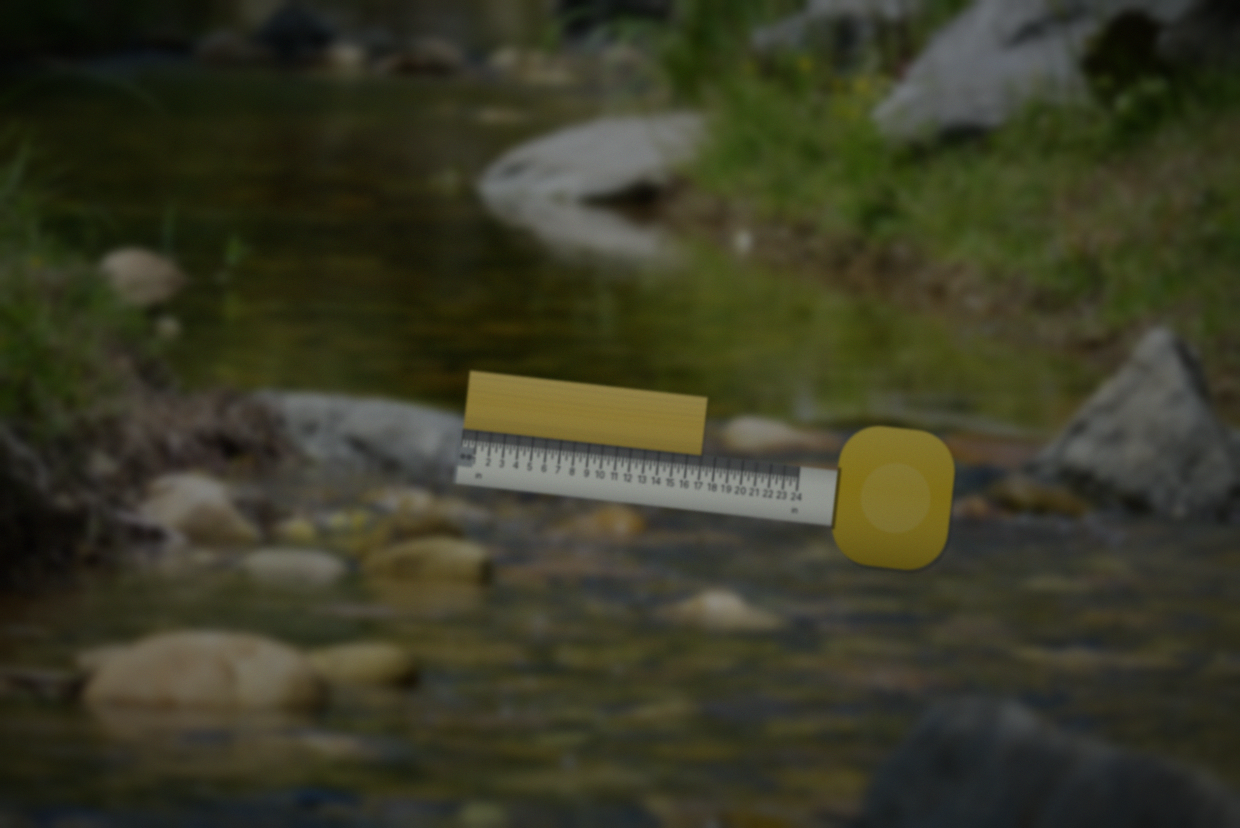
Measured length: 17 in
